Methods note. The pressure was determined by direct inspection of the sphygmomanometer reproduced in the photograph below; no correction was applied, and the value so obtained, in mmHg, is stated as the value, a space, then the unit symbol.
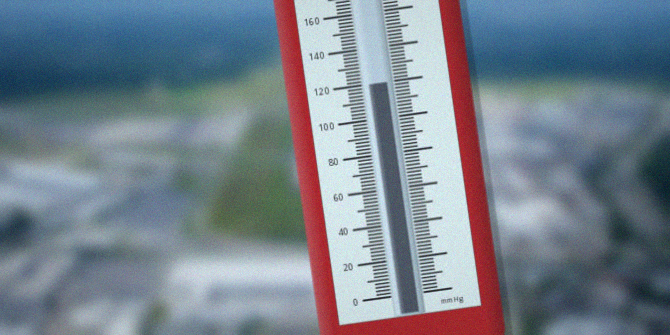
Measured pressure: 120 mmHg
